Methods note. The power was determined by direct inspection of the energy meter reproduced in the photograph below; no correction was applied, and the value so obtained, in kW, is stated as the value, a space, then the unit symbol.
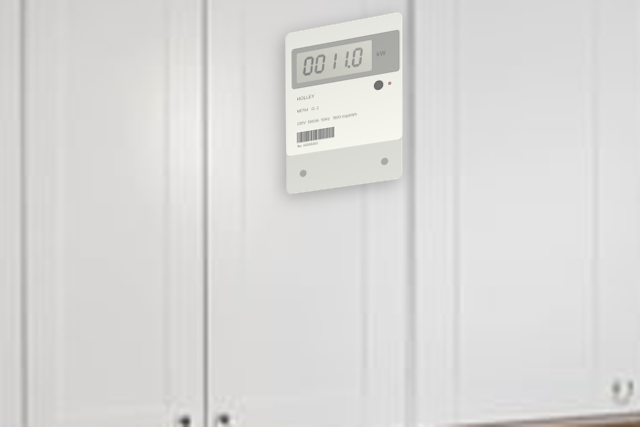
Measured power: 11.0 kW
